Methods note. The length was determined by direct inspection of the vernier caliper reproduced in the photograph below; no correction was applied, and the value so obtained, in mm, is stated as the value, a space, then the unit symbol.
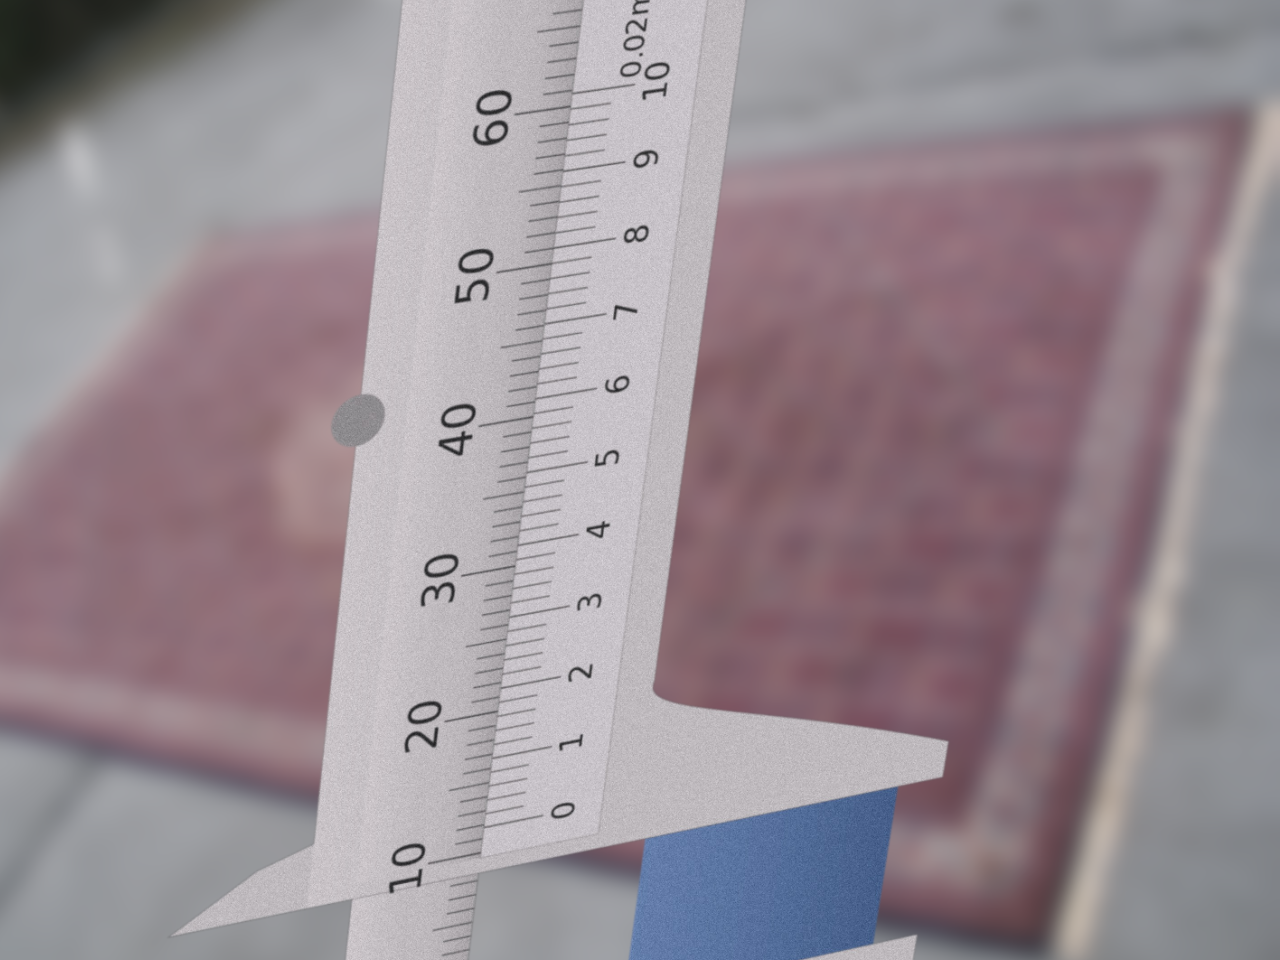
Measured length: 11.8 mm
